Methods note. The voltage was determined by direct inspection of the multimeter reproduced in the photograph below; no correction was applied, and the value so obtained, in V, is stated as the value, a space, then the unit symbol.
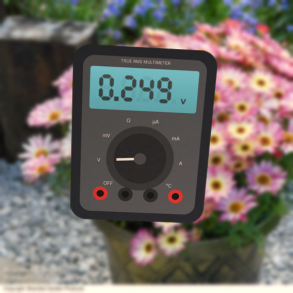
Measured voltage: 0.249 V
